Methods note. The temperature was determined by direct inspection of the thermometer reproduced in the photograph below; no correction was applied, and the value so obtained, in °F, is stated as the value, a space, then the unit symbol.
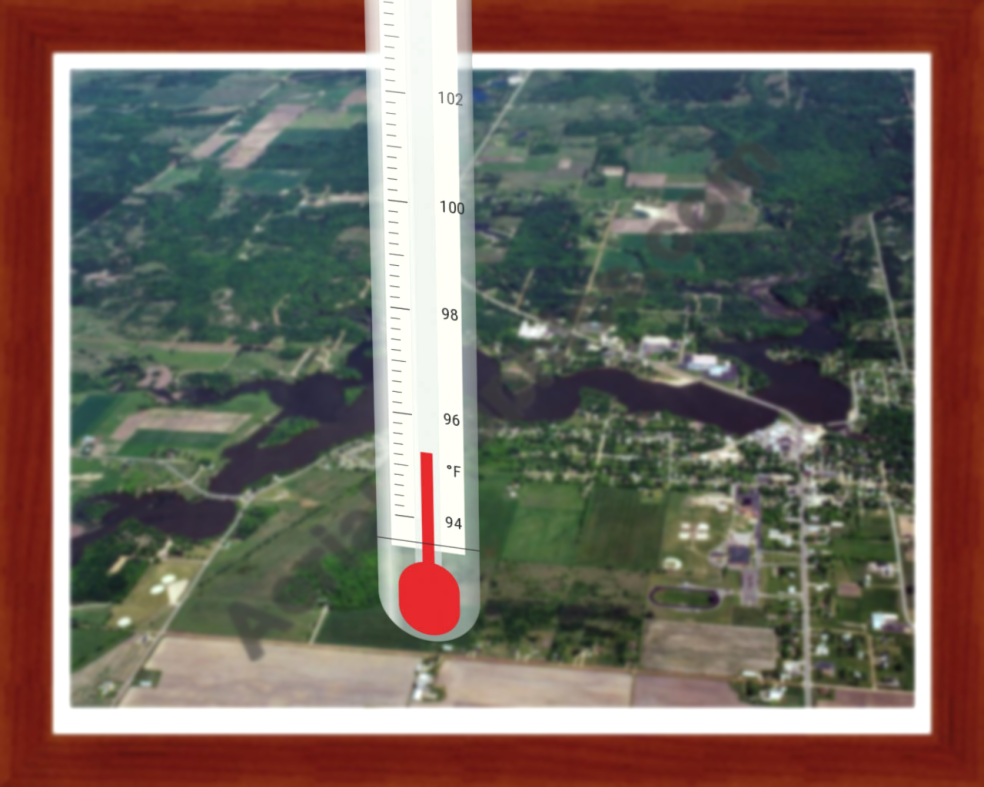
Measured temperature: 95.3 °F
